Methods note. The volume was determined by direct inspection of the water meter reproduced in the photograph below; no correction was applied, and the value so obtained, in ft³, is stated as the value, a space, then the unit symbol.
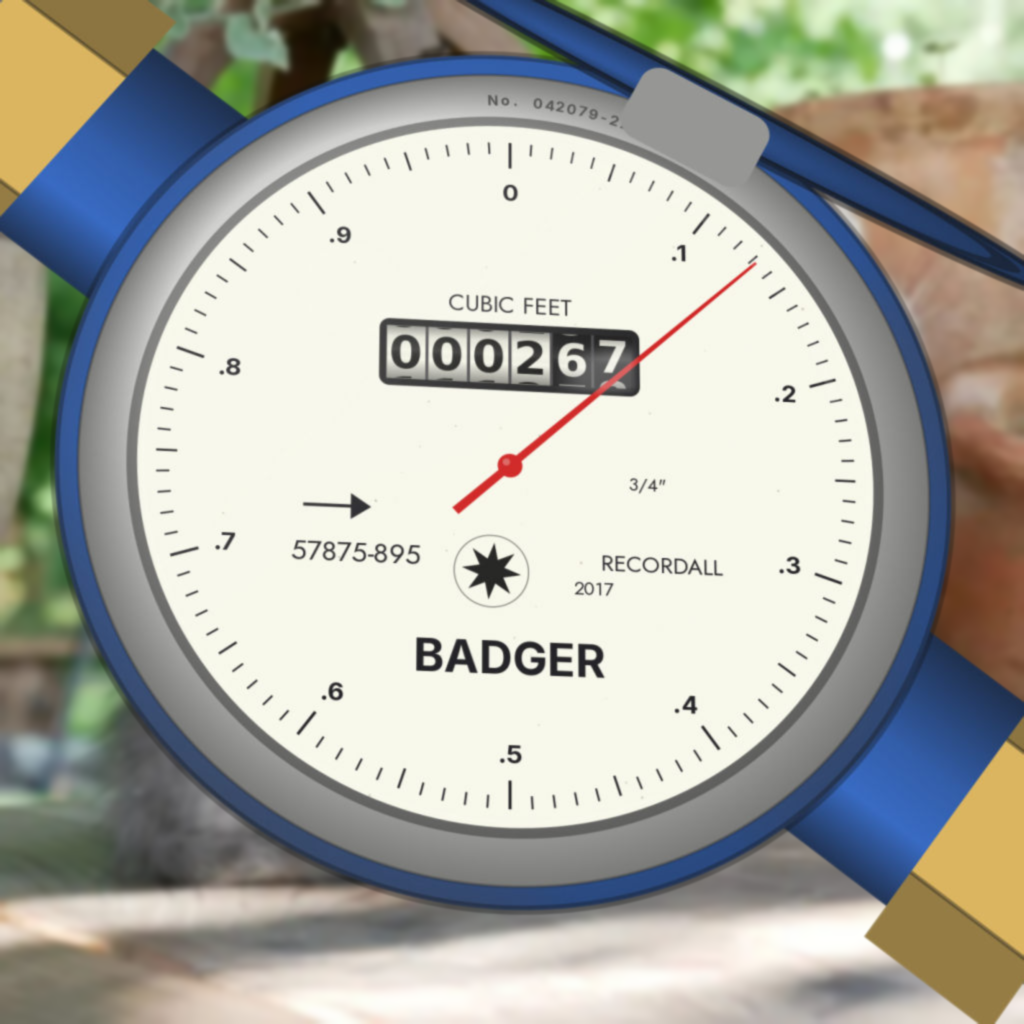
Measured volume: 267.13 ft³
